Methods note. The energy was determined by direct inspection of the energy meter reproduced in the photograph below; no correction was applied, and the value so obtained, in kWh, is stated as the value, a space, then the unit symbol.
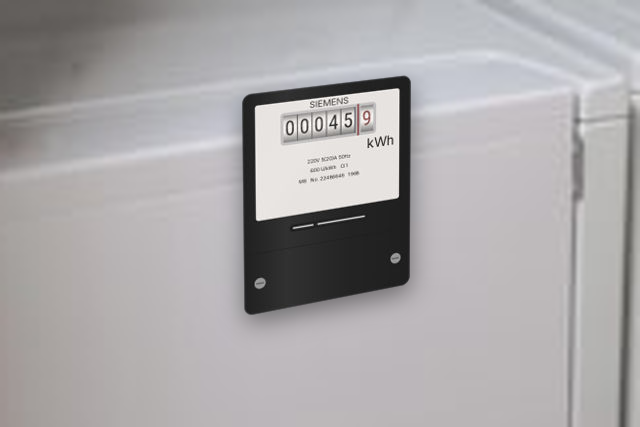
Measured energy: 45.9 kWh
